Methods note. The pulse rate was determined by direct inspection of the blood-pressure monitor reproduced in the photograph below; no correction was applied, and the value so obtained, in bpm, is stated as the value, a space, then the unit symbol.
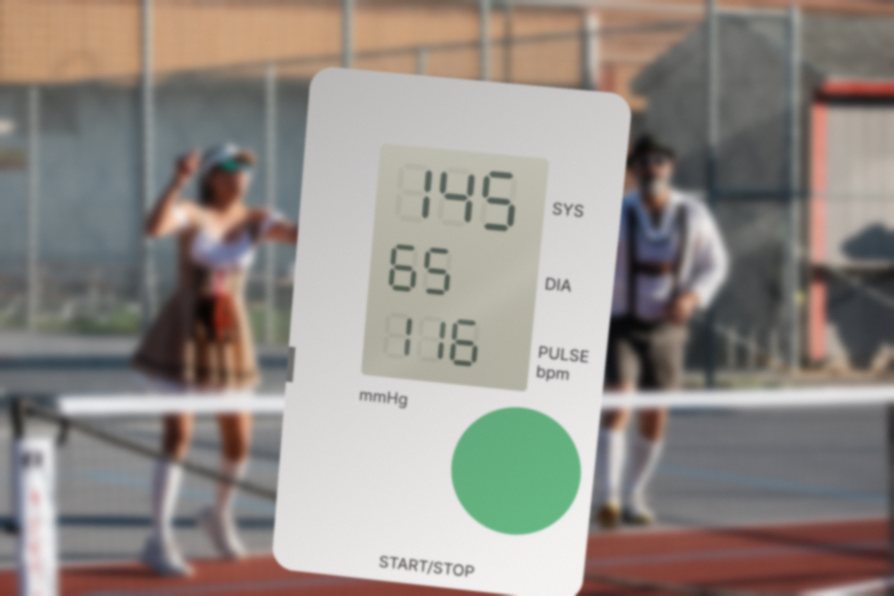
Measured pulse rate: 116 bpm
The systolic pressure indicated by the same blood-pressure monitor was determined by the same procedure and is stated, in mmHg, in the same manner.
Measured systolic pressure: 145 mmHg
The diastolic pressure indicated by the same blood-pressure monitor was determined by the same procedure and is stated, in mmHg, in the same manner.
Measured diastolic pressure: 65 mmHg
